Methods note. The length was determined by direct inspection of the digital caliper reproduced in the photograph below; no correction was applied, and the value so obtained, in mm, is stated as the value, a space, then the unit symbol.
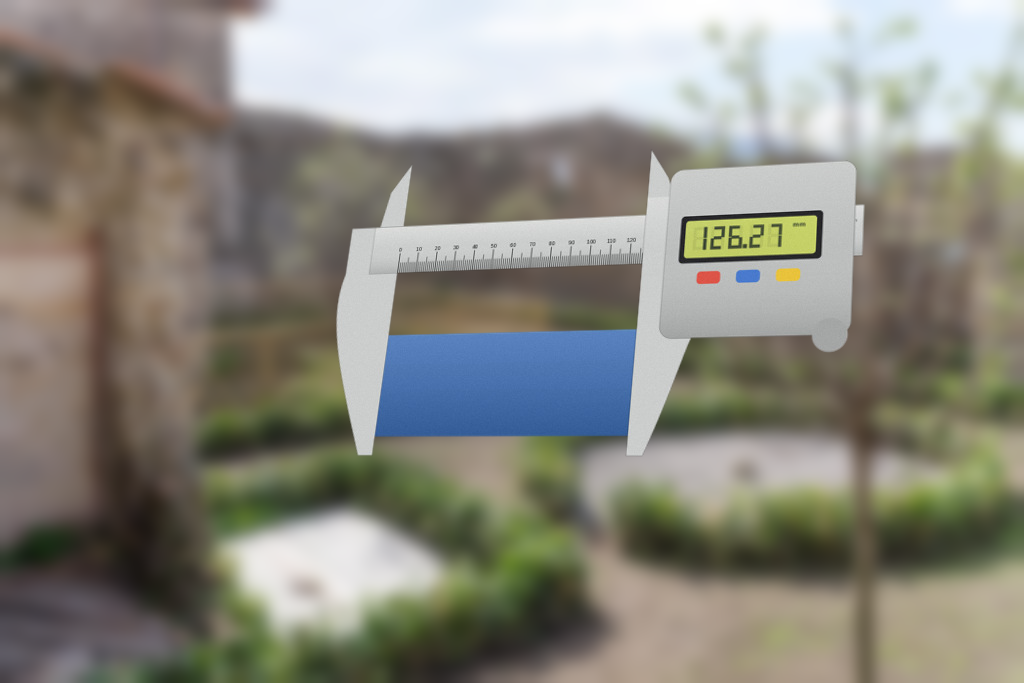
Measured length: 126.27 mm
